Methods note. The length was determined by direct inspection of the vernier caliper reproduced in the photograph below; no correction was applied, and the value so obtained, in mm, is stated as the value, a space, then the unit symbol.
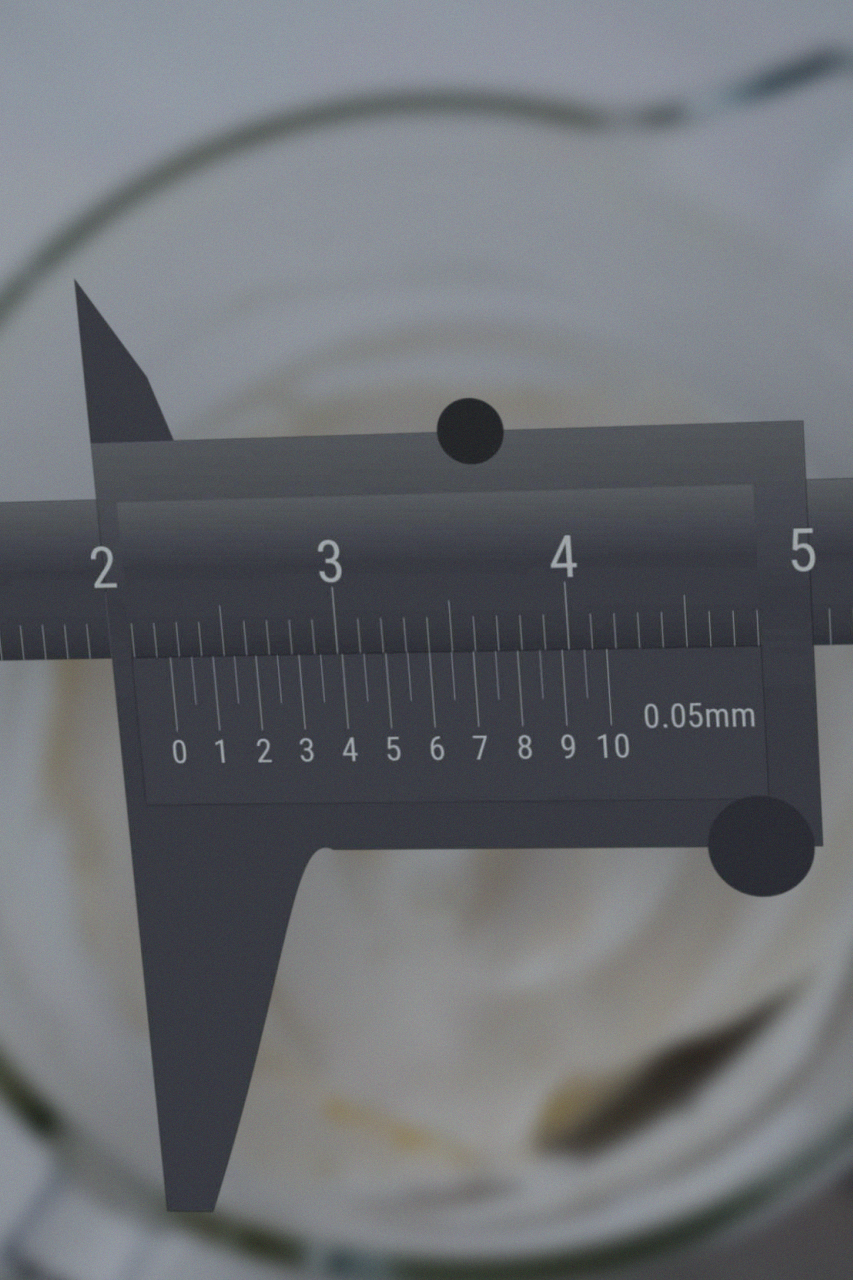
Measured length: 22.6 mm
